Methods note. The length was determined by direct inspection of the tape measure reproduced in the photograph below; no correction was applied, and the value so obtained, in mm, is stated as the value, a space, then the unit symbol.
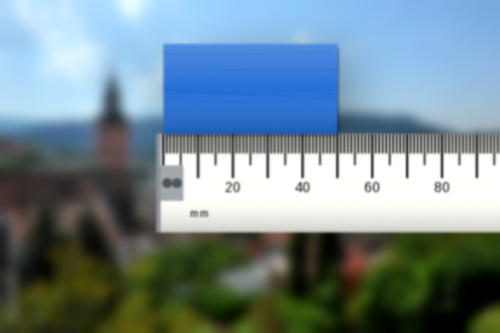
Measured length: 50 mm
